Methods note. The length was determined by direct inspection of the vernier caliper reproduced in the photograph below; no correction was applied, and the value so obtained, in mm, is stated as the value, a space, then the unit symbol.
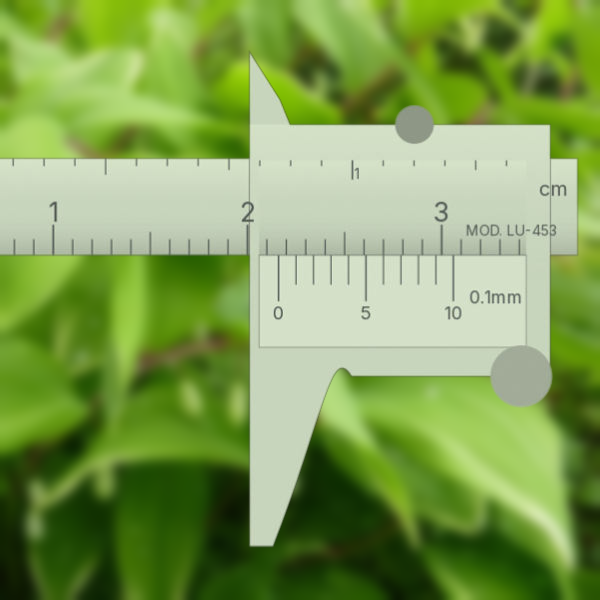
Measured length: 21.6 mm
